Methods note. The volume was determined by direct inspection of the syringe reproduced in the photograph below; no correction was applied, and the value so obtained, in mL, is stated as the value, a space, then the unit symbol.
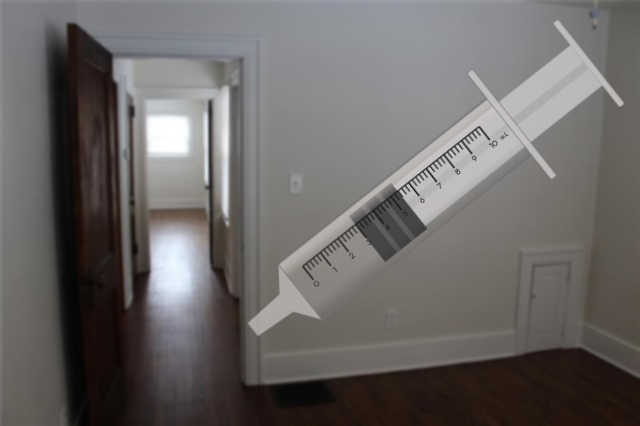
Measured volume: 3 mL
